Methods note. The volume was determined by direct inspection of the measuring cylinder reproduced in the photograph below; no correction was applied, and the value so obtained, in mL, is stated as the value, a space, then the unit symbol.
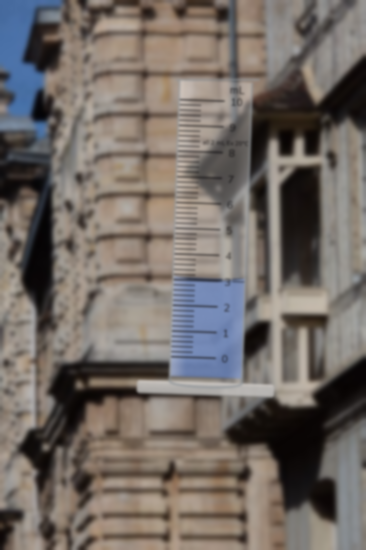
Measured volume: 3 mL
